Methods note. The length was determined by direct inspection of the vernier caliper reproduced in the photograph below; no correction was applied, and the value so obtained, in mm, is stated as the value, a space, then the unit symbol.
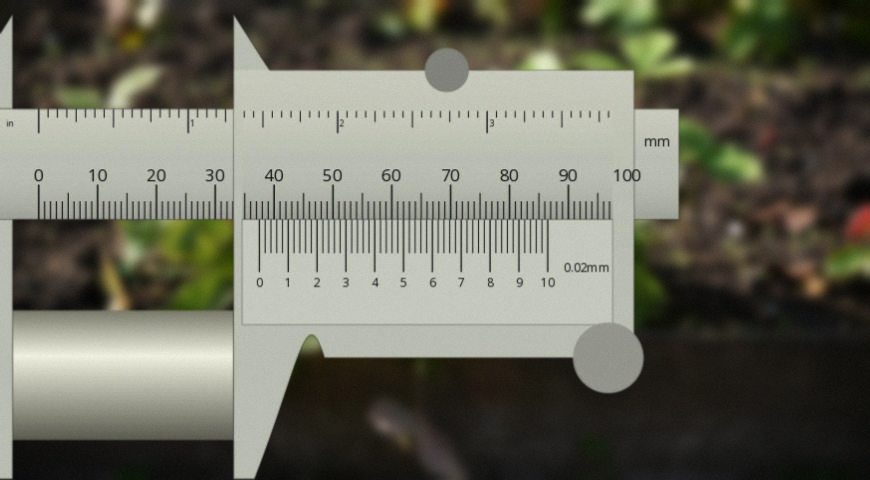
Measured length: 37.5 mm
